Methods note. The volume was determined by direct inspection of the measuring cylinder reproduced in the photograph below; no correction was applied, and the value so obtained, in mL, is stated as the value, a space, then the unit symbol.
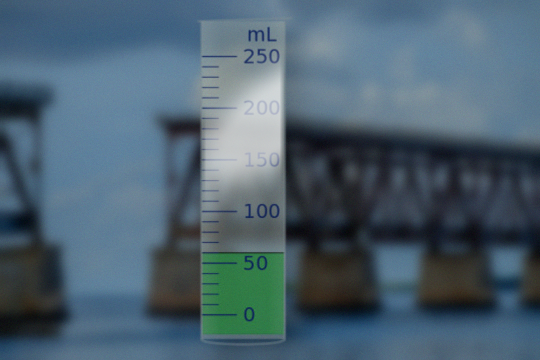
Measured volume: 60 mL
